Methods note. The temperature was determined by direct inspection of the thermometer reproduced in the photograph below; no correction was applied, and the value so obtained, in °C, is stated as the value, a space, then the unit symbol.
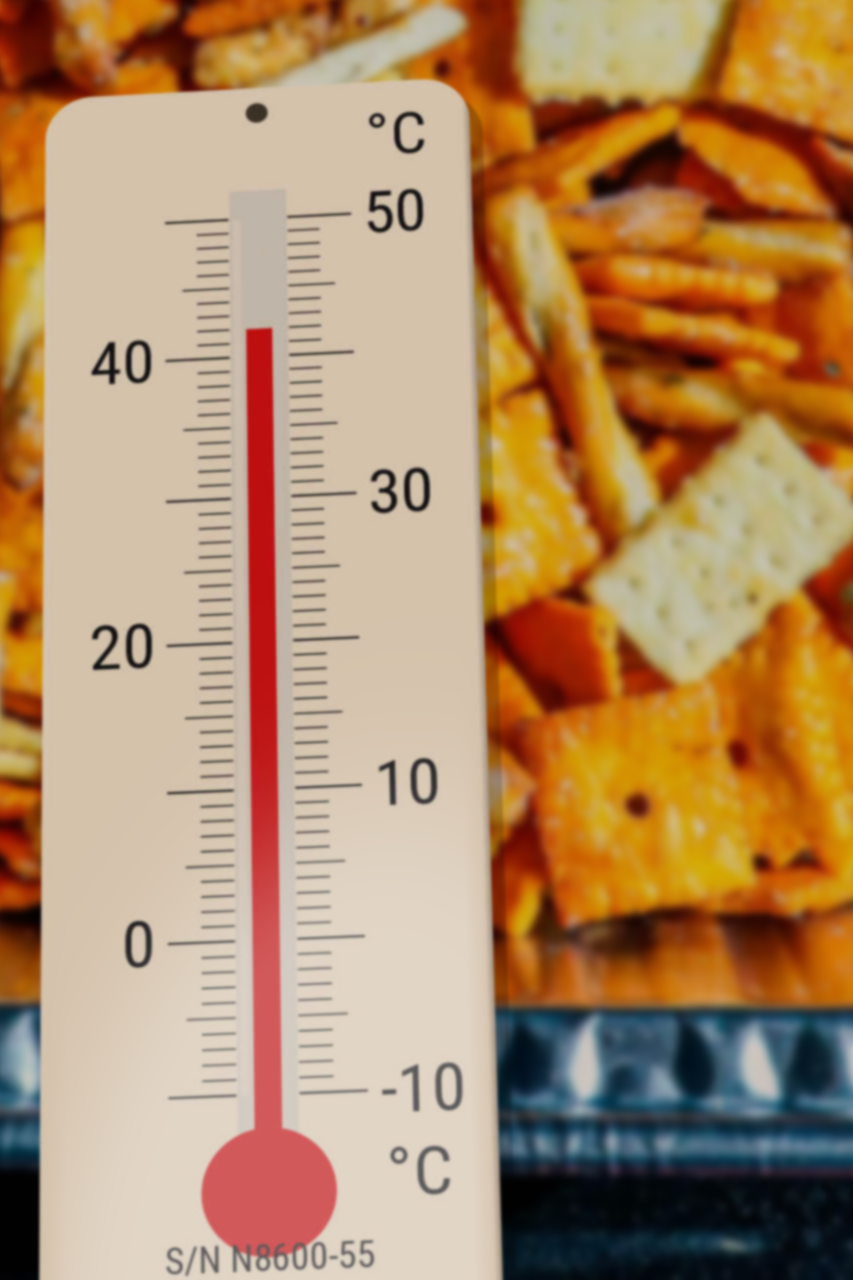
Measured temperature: 42 °C
